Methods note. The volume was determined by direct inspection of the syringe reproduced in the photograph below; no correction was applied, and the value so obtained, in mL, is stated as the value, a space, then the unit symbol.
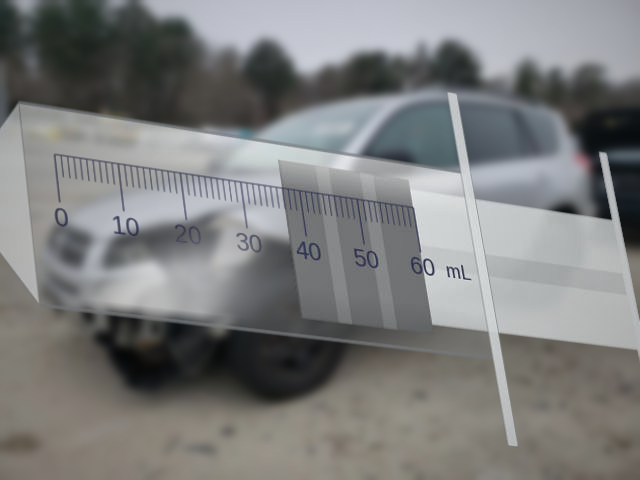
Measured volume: 37 mL
